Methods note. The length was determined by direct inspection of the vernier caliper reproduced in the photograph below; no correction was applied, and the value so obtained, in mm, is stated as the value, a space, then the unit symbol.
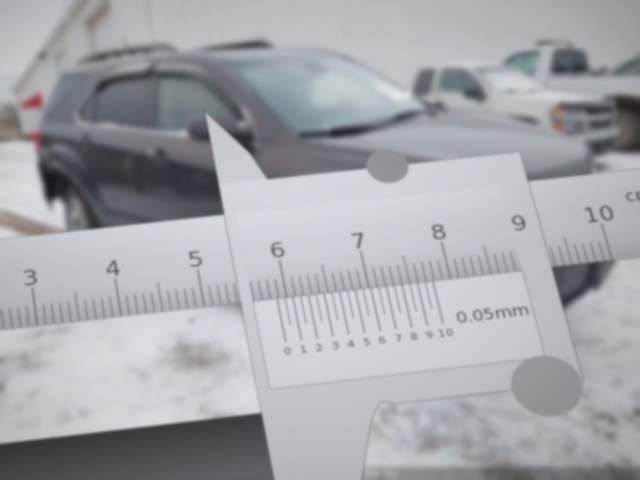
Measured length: 58.8 mm
